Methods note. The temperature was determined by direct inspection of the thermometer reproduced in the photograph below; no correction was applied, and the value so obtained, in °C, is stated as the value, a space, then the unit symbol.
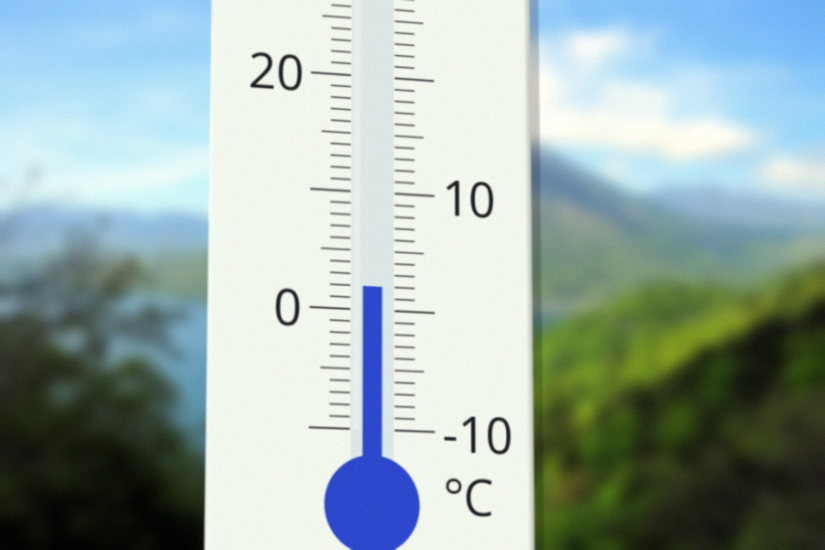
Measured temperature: 2 °C
